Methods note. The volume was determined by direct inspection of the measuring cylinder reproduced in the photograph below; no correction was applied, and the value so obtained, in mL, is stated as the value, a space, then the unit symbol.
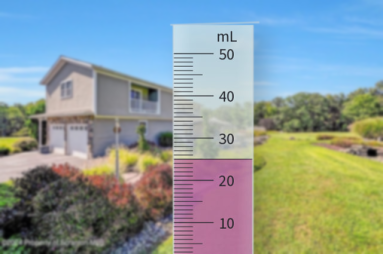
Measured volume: 25 mL
